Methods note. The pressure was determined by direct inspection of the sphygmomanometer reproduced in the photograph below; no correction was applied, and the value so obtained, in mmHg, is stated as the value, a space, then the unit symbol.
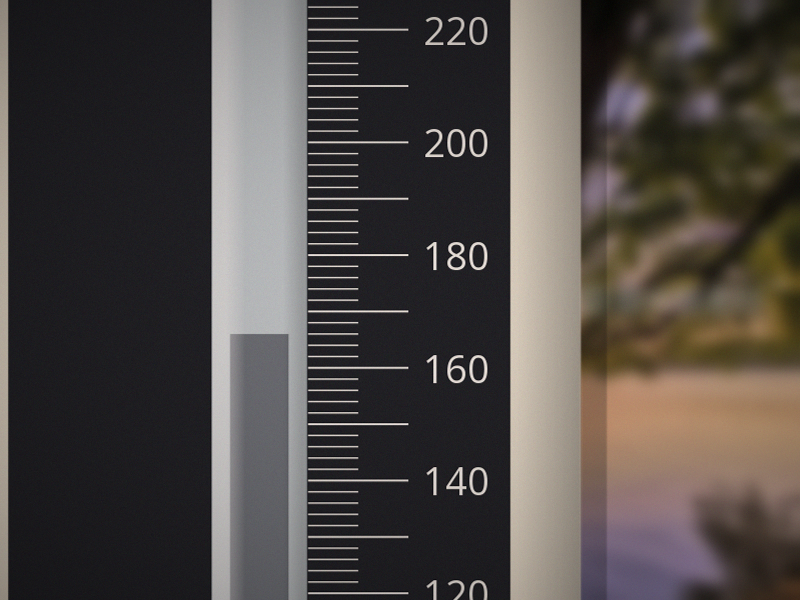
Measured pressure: 166 mmHg
